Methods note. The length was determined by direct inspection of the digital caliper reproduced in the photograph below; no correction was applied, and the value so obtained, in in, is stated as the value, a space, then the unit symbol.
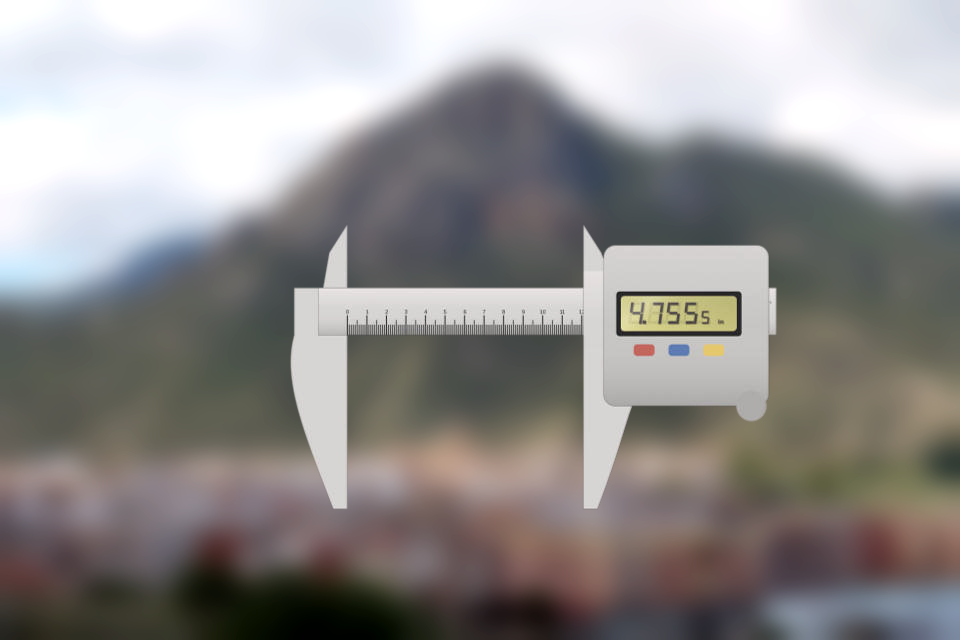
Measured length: 4.7555 in
